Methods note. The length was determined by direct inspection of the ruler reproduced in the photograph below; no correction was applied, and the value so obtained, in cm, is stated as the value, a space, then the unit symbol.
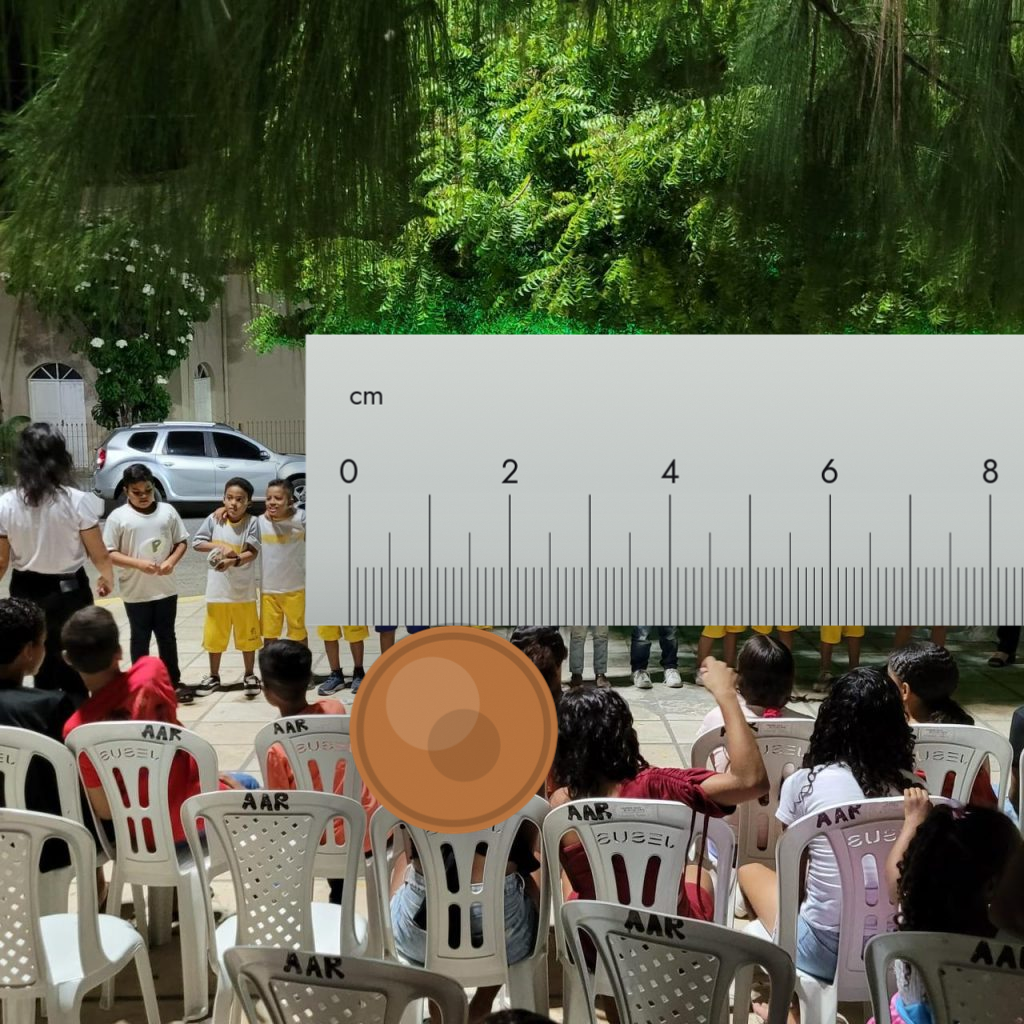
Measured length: 2.6 cm
